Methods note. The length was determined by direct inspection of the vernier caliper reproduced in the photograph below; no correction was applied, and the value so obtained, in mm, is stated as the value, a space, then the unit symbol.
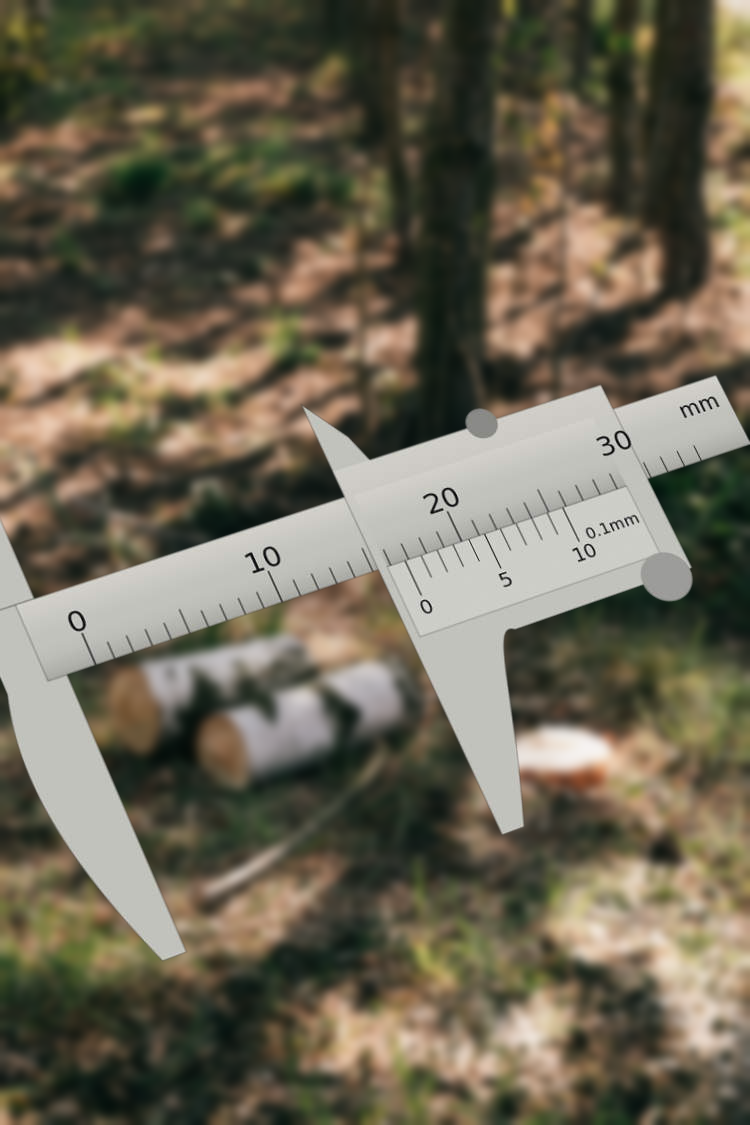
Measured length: 16.8 mm
